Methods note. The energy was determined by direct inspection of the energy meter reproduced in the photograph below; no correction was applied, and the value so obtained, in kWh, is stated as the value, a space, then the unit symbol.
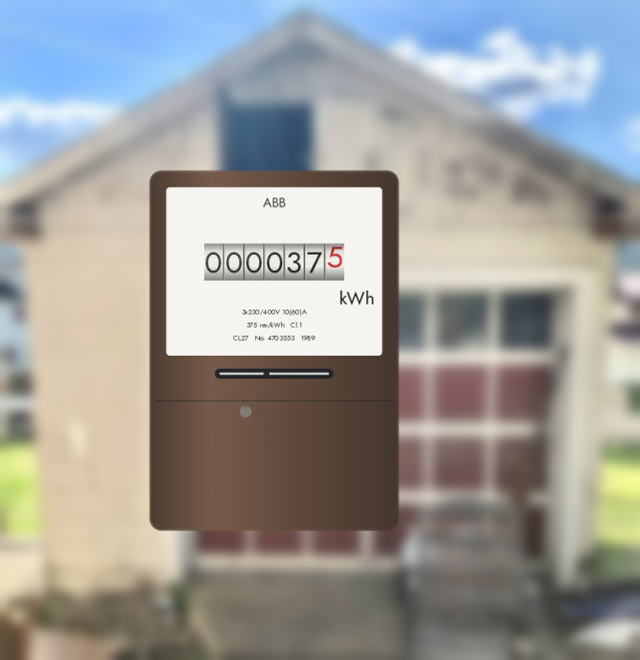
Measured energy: 37.5 kWh
